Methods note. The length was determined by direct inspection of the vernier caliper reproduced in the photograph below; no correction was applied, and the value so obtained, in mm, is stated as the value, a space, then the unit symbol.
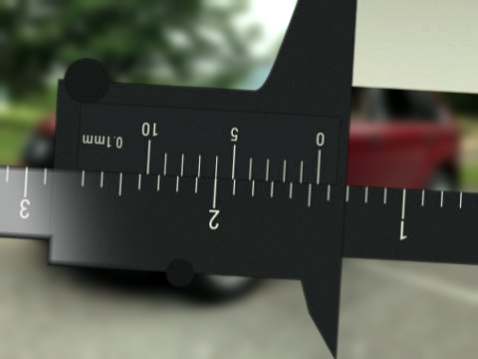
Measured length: 14.6 mm
